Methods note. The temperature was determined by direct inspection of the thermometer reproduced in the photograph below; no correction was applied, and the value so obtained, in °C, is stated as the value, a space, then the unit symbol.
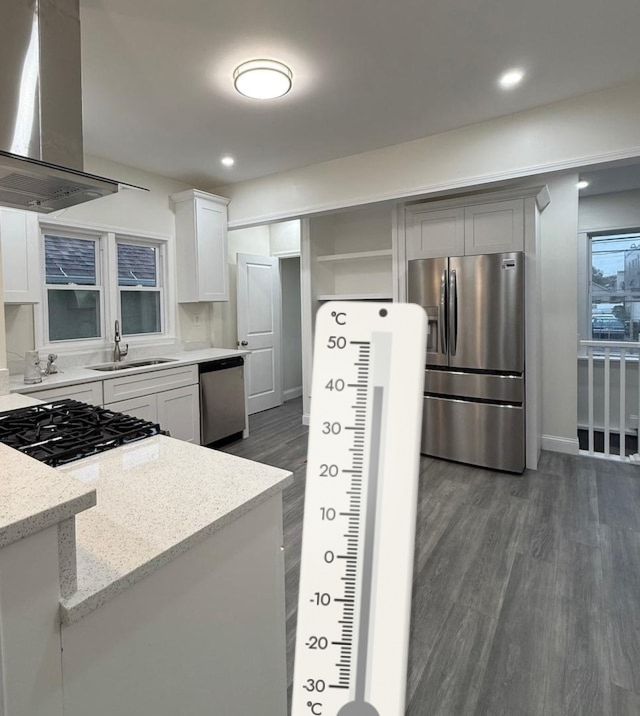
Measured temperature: 40 °C
